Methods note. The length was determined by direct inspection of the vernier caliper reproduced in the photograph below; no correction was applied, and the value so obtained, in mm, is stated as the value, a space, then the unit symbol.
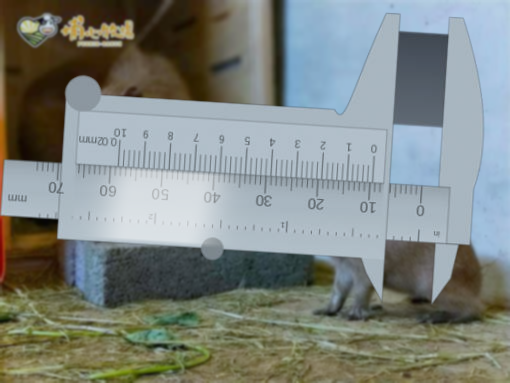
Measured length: 9.5 mm
